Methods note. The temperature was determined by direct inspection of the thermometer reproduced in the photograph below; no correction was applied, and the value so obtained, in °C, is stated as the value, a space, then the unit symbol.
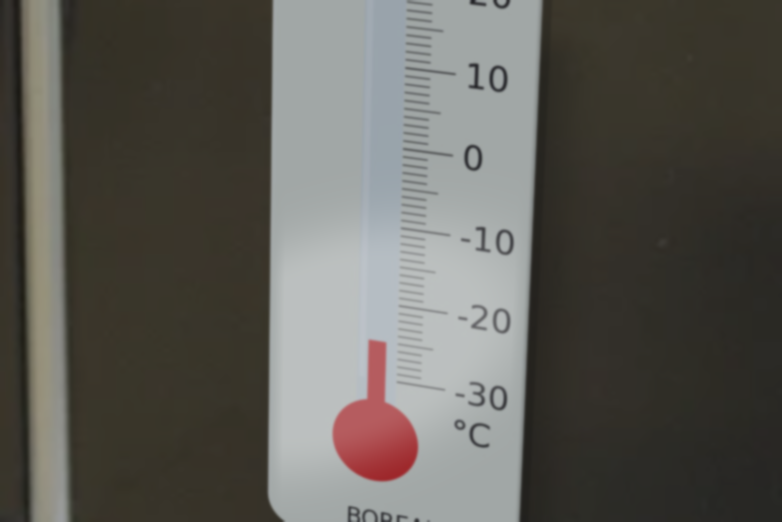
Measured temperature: -25 °C
